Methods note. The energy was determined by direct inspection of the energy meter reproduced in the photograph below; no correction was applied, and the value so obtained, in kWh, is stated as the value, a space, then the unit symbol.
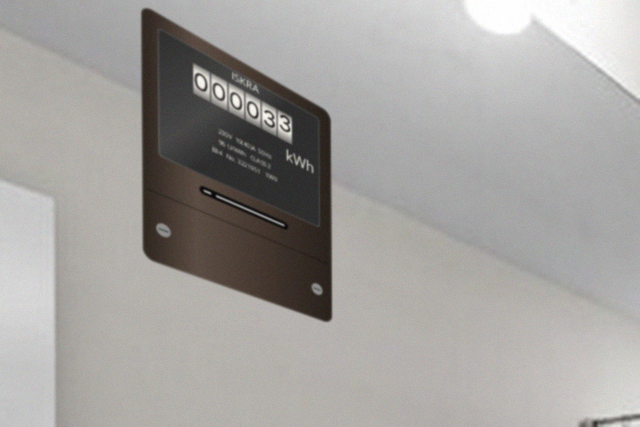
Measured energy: 33 kWh
